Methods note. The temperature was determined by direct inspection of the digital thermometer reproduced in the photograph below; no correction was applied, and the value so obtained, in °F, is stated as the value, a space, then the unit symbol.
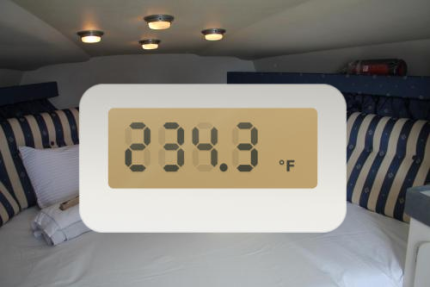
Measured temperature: 234.3 °F
